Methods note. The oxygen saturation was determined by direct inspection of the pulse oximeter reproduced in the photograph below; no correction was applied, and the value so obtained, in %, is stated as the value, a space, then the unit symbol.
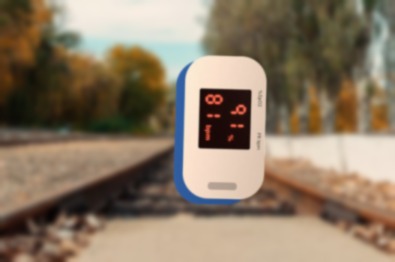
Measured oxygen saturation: 91 %
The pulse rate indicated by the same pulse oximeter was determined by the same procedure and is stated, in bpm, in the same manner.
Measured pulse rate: 81 bpm
